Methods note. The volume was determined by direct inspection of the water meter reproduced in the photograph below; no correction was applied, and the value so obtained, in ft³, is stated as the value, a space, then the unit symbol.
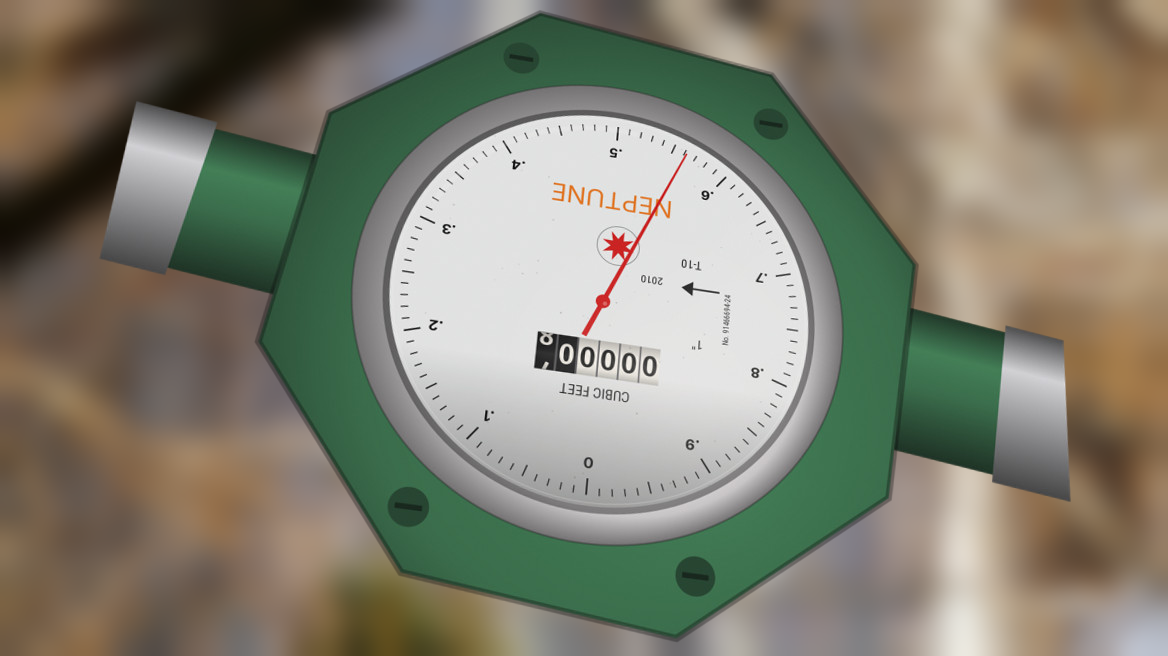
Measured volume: 7.56 ft³
